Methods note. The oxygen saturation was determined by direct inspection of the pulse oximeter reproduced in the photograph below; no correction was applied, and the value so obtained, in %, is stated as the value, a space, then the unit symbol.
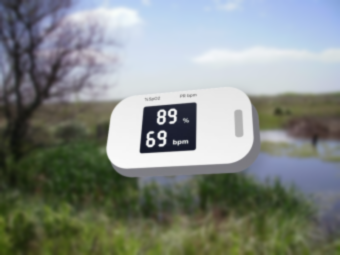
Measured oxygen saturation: 89 %
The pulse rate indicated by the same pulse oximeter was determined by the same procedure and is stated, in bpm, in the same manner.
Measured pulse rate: 69 bpm
